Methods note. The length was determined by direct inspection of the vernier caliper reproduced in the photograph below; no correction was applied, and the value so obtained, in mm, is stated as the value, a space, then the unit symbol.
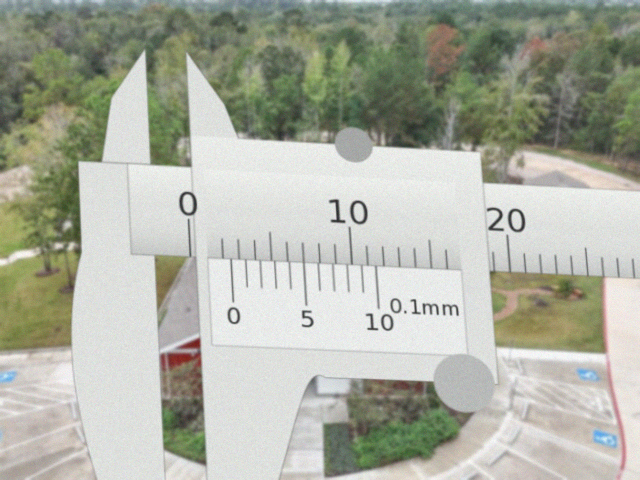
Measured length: 2.5 mm
